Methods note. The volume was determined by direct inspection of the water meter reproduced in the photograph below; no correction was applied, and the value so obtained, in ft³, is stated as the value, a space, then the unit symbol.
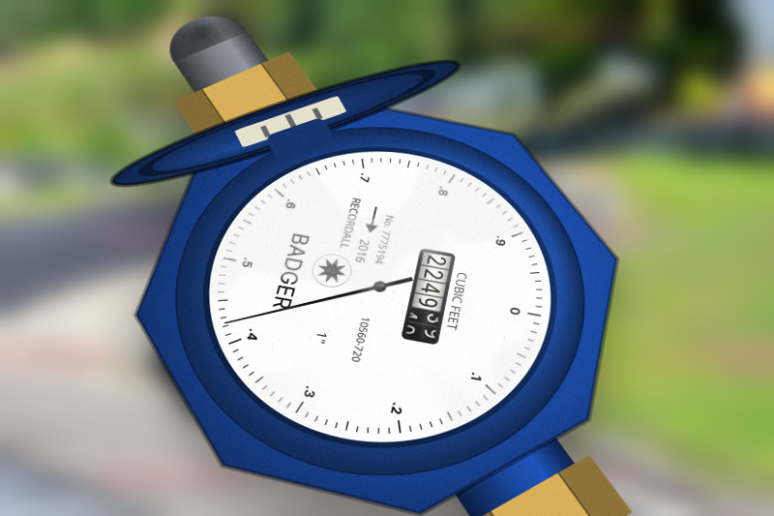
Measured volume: 224939.42 ft³
